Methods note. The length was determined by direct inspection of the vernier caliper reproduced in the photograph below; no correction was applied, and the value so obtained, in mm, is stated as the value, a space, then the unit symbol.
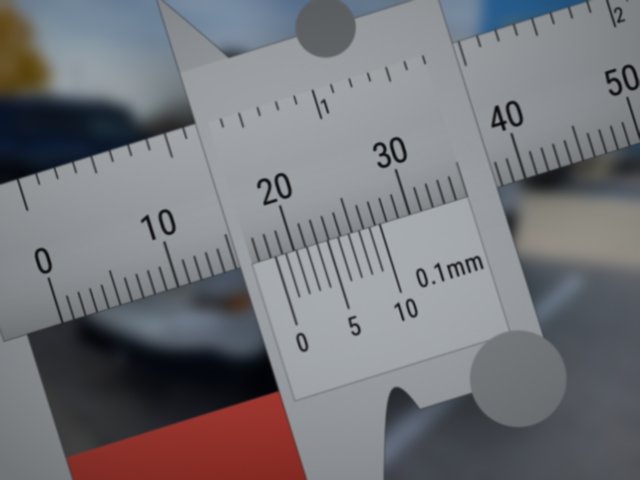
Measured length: 18.4 mm
